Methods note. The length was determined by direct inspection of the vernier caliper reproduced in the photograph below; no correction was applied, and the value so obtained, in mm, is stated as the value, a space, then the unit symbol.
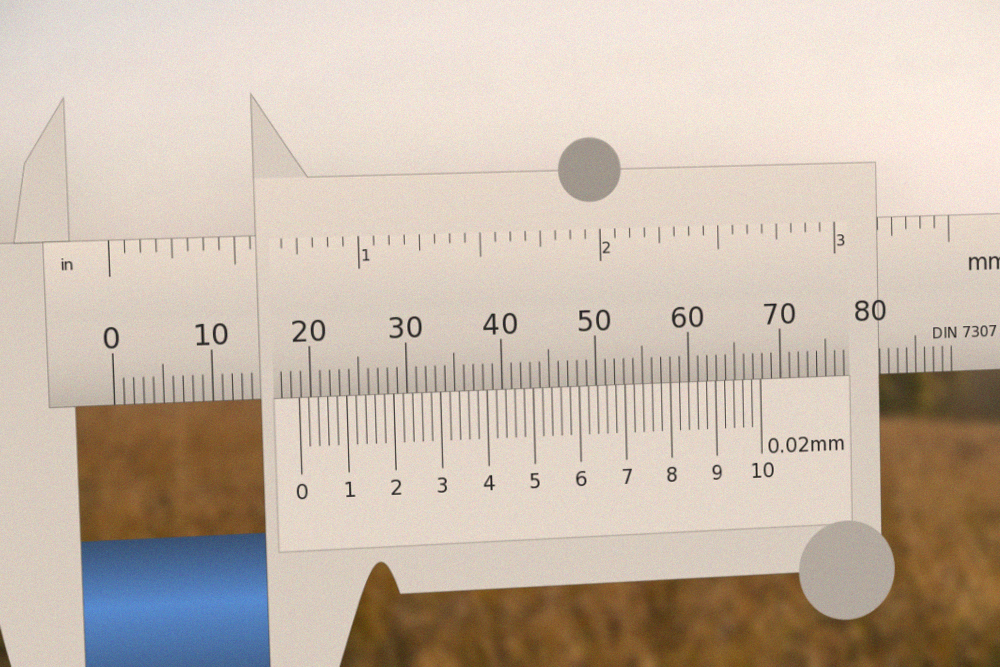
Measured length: 18.8 mm
